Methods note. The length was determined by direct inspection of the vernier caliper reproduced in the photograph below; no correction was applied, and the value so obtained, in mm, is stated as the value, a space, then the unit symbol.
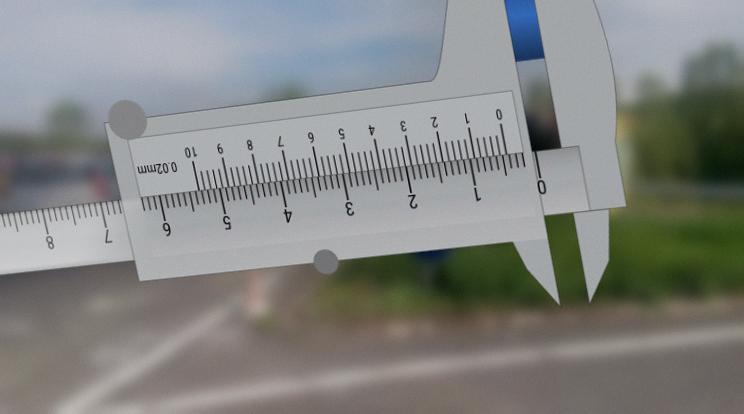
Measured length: 4.4 mm
